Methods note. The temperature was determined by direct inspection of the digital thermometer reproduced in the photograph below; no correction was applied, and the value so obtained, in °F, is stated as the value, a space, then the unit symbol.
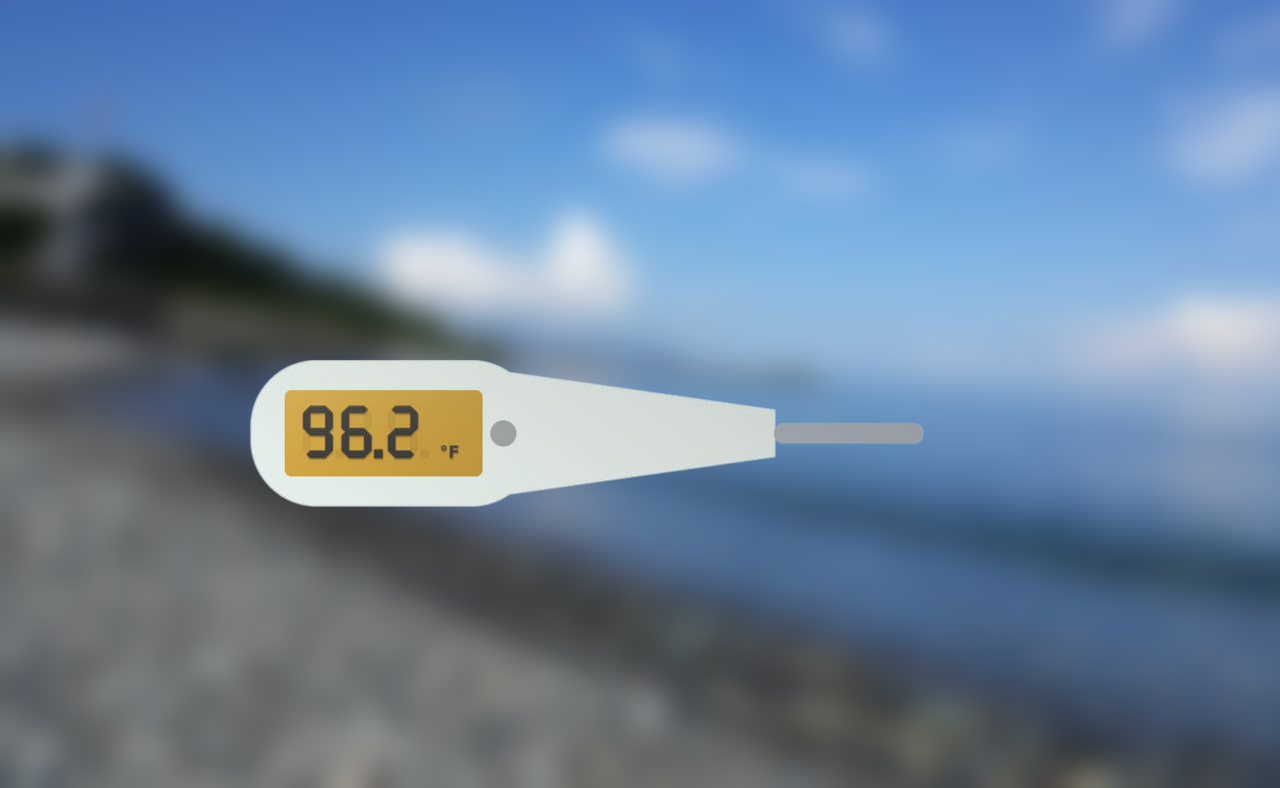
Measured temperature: 96.2 °F
